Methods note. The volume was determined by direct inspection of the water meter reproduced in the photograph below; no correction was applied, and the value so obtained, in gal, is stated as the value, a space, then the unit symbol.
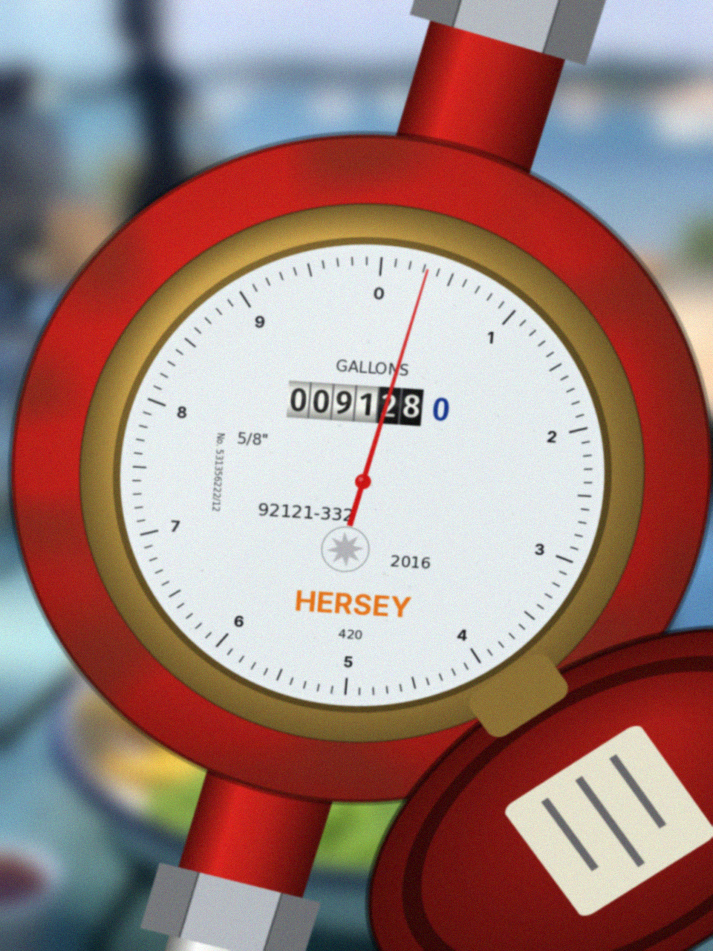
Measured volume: 91280.3 gal
